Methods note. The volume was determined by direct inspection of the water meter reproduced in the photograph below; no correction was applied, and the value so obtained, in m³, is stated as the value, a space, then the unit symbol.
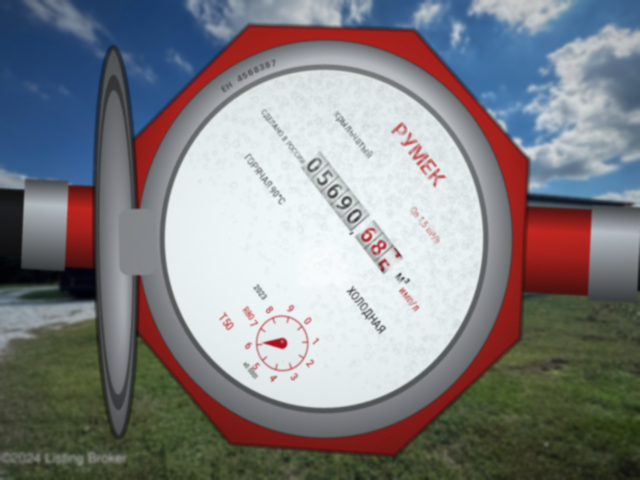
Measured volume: 5690.6846 m³
